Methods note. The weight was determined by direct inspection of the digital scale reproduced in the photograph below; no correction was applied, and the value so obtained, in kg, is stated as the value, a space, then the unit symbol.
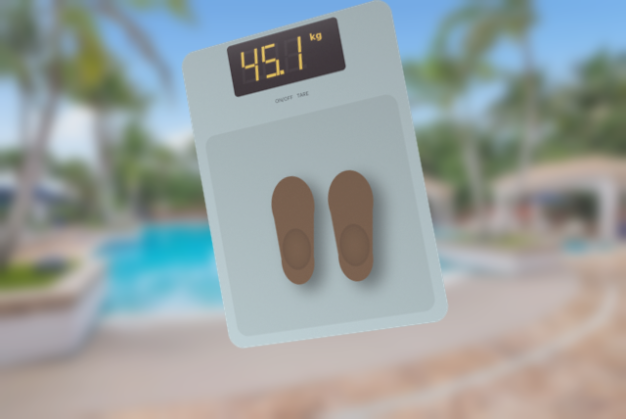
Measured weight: 45.1 kg
